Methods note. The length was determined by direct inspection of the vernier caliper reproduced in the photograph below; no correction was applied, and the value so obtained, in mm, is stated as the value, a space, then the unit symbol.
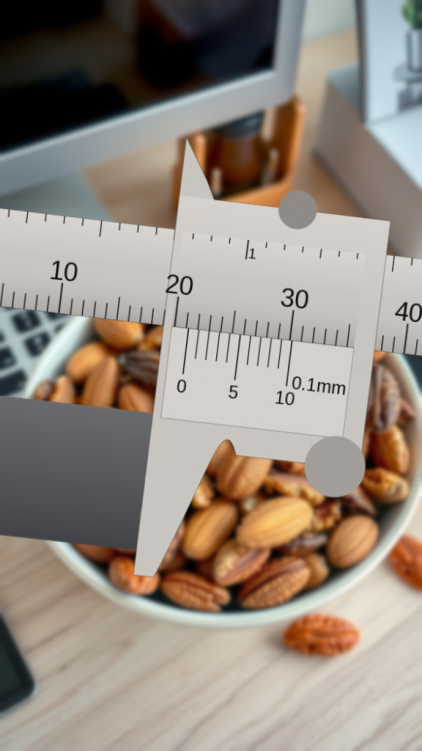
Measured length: 21.2 mm
